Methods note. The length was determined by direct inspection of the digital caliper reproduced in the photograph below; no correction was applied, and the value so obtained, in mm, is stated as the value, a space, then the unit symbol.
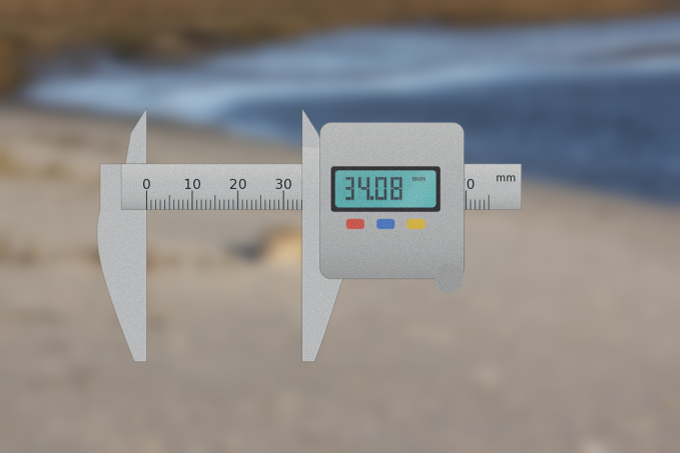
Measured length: 34.08 mm
